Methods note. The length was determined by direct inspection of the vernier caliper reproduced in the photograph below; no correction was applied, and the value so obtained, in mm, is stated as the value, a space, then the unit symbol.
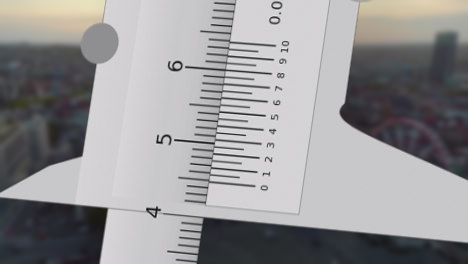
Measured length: 44.8 mm
